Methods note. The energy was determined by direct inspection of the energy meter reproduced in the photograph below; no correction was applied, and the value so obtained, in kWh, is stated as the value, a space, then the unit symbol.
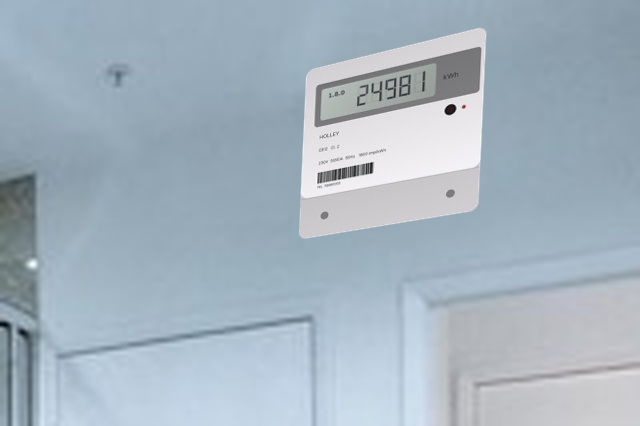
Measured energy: 24981 kWh
